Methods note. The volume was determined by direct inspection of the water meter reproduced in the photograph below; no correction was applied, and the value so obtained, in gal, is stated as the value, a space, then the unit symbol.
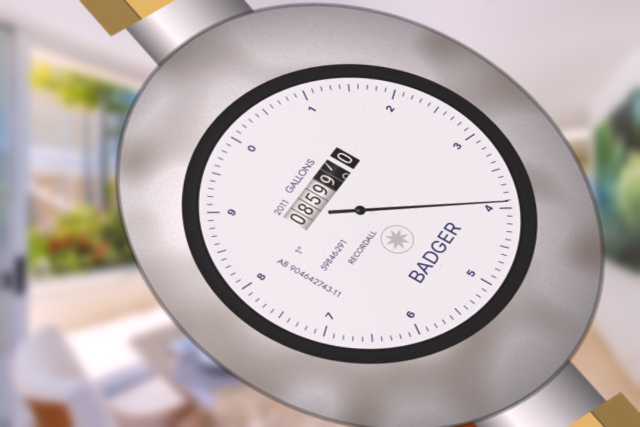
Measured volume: 859973.9 gal
